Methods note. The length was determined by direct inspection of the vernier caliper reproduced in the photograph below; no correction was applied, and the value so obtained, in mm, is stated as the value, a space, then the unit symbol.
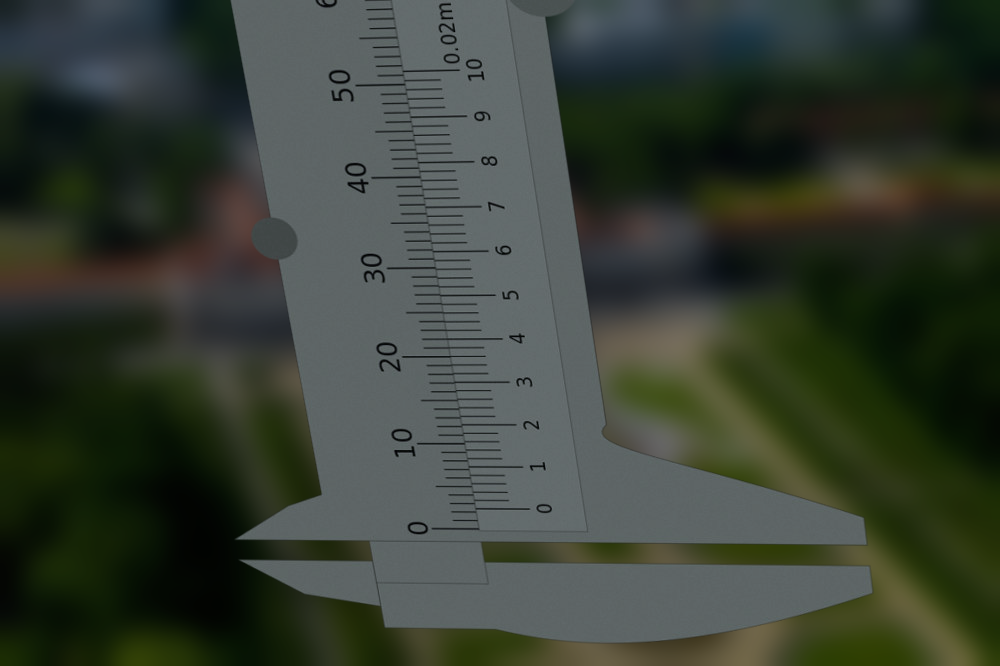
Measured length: 2.4 mm
